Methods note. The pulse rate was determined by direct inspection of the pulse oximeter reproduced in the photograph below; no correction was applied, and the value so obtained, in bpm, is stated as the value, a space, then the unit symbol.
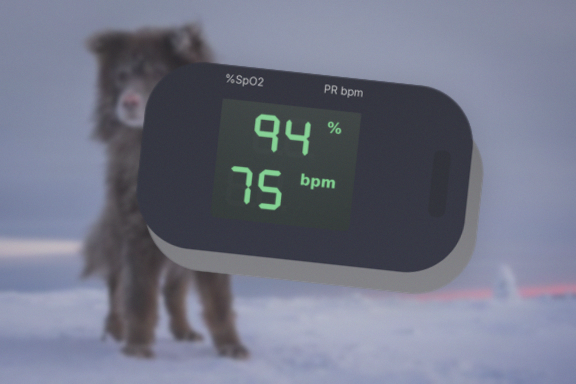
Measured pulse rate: 75 bpm
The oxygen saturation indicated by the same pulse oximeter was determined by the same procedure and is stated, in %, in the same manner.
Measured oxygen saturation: 94 %
